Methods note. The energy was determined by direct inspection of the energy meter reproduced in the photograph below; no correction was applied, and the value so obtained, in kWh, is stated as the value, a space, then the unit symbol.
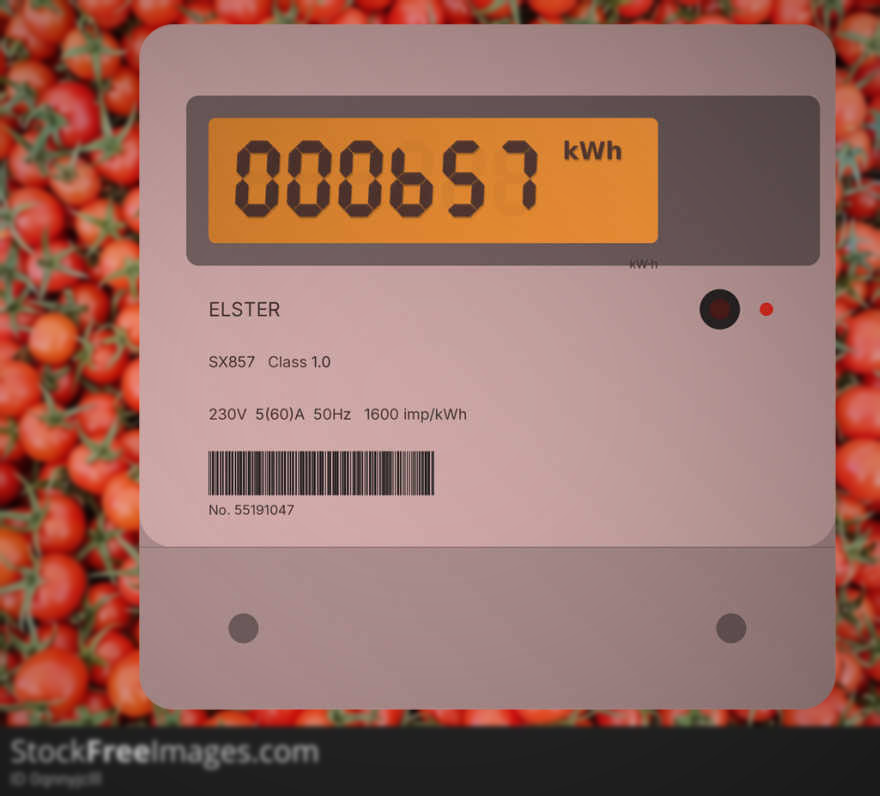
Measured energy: 657 kWh
